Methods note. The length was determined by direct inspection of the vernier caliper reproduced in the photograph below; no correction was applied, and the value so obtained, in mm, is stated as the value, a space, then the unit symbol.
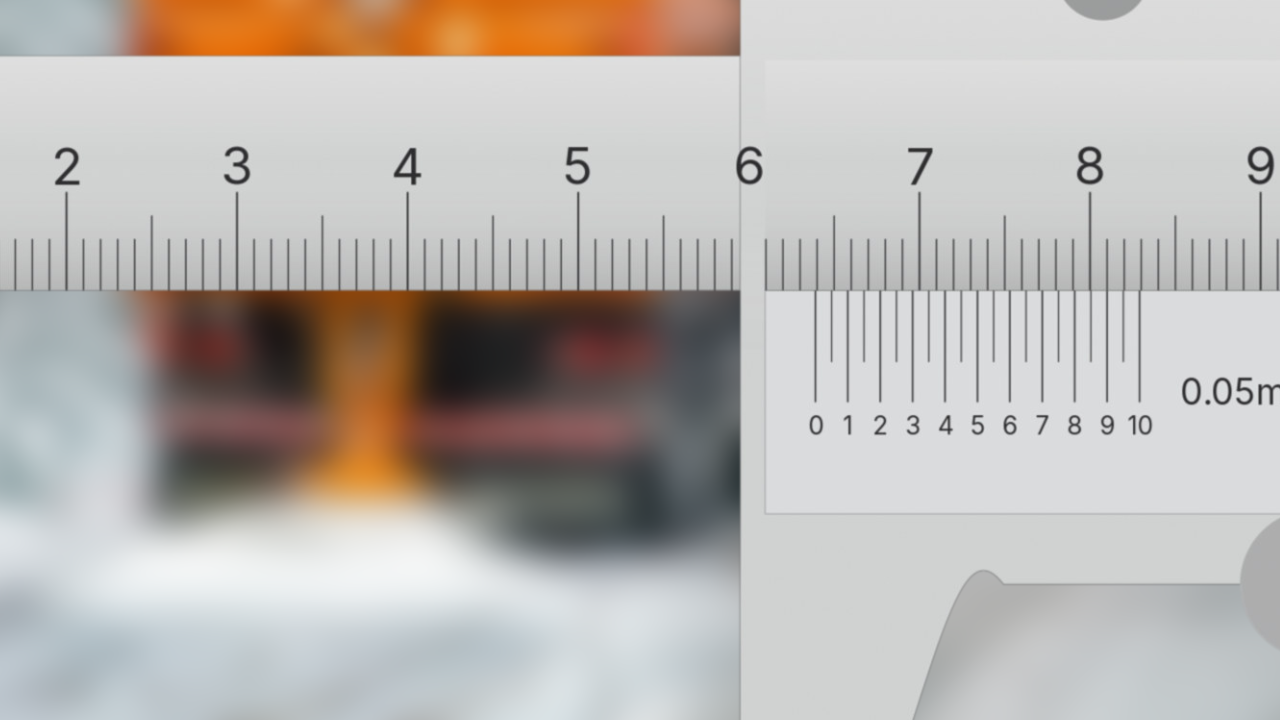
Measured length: 63.9 mm
